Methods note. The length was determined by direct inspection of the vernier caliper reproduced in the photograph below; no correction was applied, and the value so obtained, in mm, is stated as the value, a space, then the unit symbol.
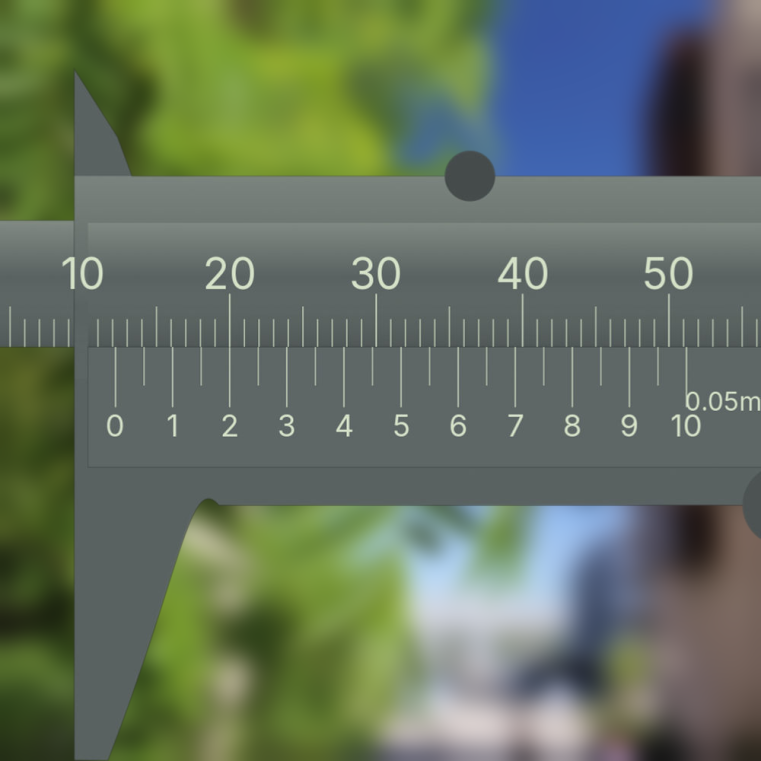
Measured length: 12.2 mm
